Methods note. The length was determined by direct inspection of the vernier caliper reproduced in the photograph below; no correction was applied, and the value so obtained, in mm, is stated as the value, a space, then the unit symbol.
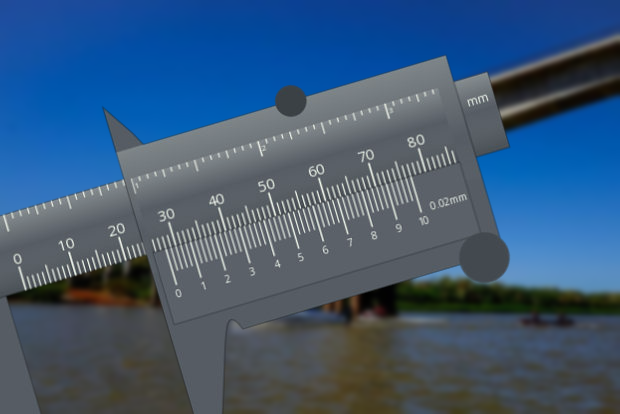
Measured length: 28.0 mm
